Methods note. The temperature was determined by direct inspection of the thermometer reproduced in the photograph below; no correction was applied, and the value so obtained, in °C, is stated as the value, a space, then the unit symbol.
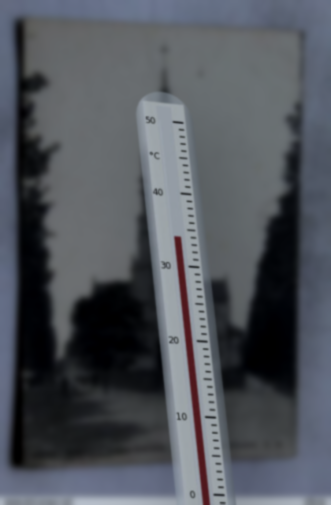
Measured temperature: 34 °C
